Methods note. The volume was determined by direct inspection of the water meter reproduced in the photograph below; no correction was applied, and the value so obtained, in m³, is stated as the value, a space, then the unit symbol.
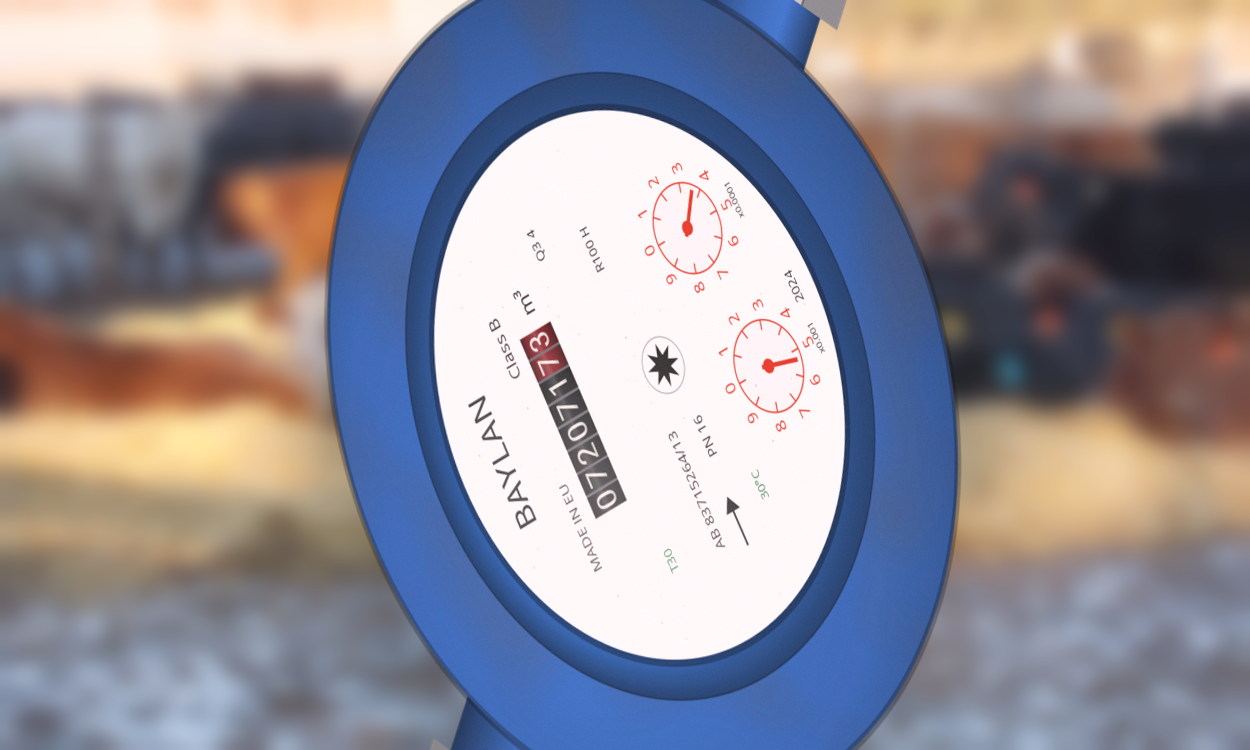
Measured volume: 72071.7353 m³
